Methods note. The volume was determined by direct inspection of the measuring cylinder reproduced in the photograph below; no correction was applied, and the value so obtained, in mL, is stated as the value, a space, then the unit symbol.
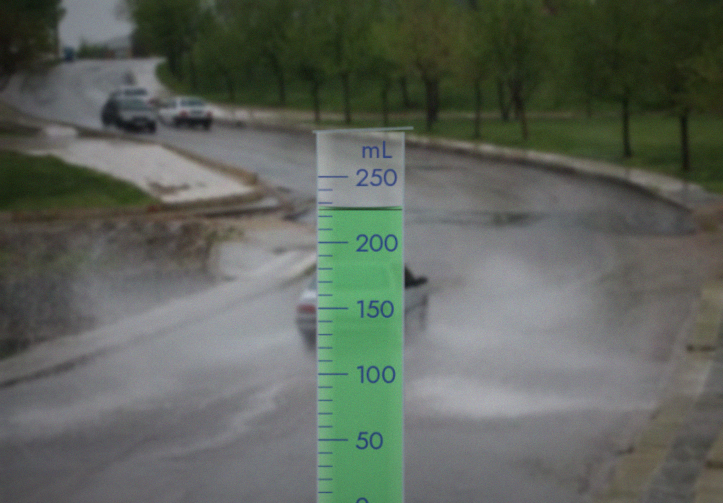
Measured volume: 225 mL
